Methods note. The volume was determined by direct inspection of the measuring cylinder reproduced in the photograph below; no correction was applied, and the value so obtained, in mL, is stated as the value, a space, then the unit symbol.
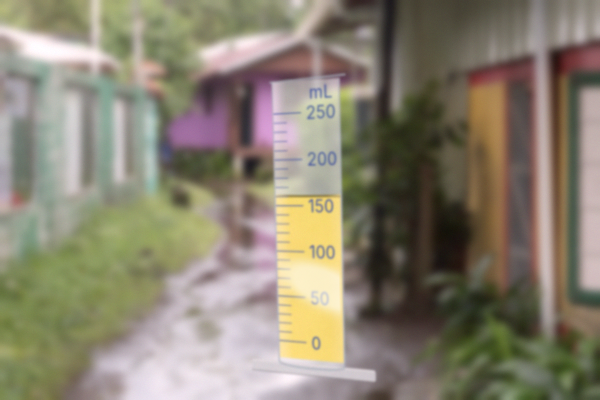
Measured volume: 160 mL
